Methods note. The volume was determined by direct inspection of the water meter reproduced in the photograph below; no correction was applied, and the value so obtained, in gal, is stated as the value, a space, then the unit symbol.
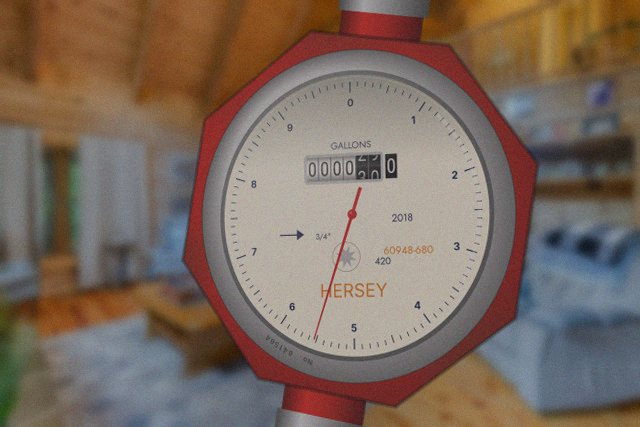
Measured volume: 295.5 gal
